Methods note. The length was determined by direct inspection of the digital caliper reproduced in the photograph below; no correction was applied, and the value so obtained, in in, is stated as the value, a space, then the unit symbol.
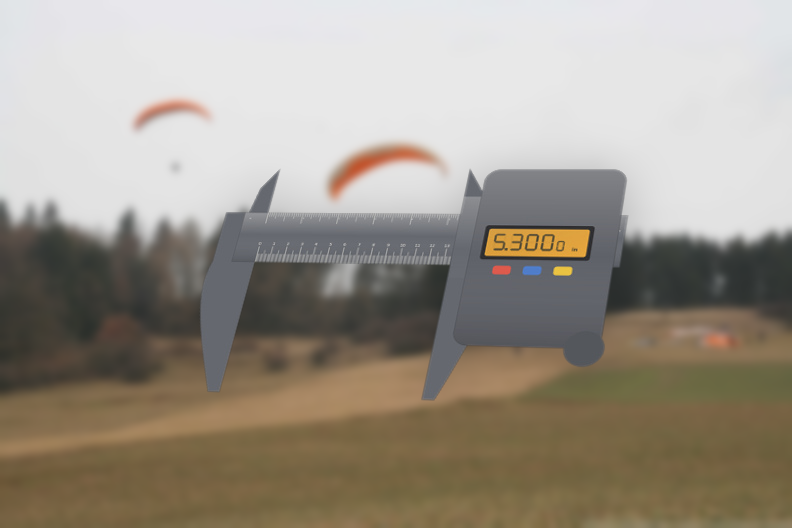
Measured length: 5.3000 in
